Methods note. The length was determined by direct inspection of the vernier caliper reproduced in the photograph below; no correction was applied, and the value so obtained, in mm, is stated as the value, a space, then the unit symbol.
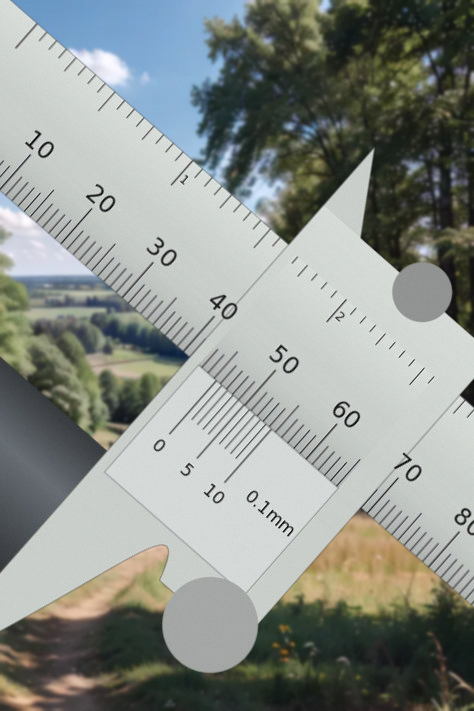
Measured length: 45.4 mm
